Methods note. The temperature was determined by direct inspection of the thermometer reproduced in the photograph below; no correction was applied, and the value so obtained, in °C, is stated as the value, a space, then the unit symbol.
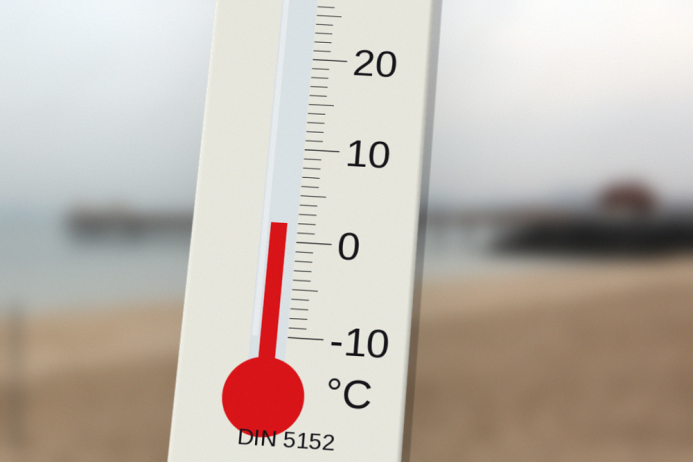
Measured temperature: 2 °C
